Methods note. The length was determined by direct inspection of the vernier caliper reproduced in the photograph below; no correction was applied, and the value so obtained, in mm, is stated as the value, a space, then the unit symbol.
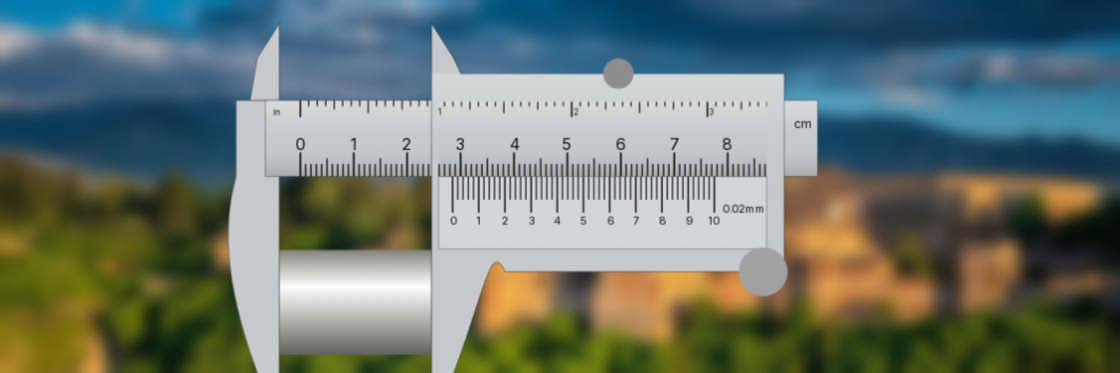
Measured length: 28.5 mm
